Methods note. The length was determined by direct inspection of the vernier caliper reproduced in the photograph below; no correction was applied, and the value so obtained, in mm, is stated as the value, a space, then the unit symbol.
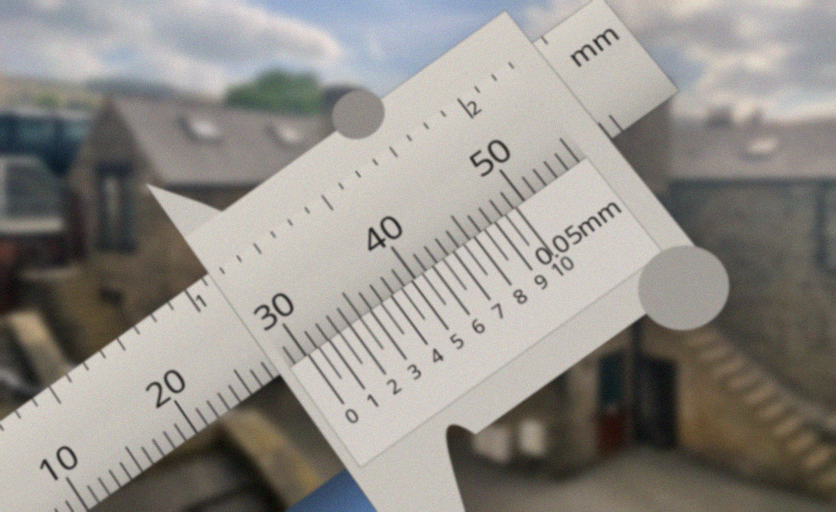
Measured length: 30.2 mm
